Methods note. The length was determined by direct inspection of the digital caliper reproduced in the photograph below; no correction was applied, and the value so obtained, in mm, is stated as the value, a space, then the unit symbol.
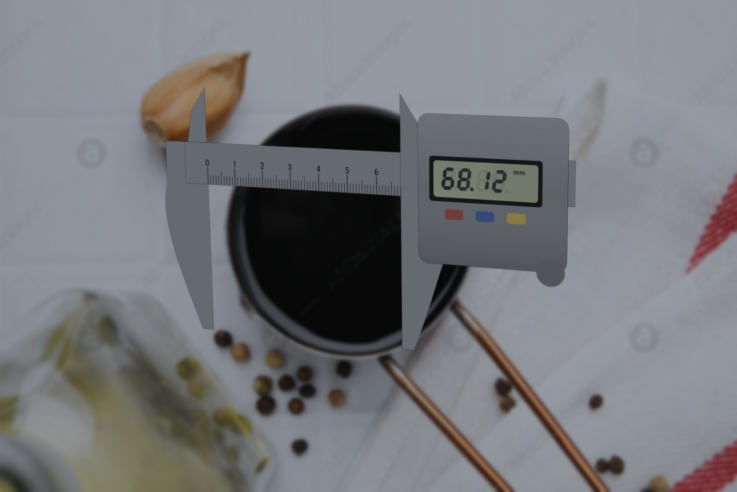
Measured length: 68.12 mm
